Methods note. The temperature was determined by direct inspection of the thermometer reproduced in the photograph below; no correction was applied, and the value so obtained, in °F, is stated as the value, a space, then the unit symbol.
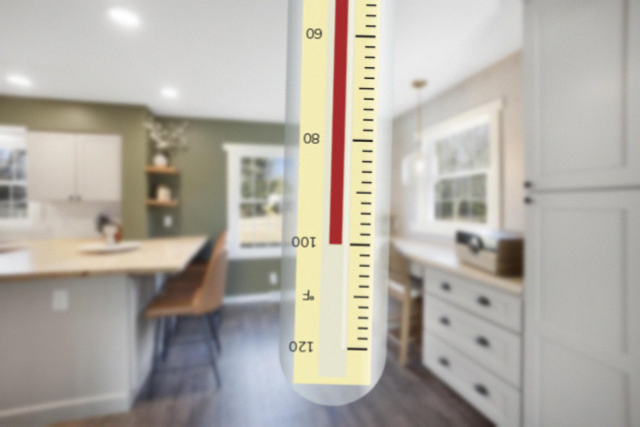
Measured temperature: 100 °F
